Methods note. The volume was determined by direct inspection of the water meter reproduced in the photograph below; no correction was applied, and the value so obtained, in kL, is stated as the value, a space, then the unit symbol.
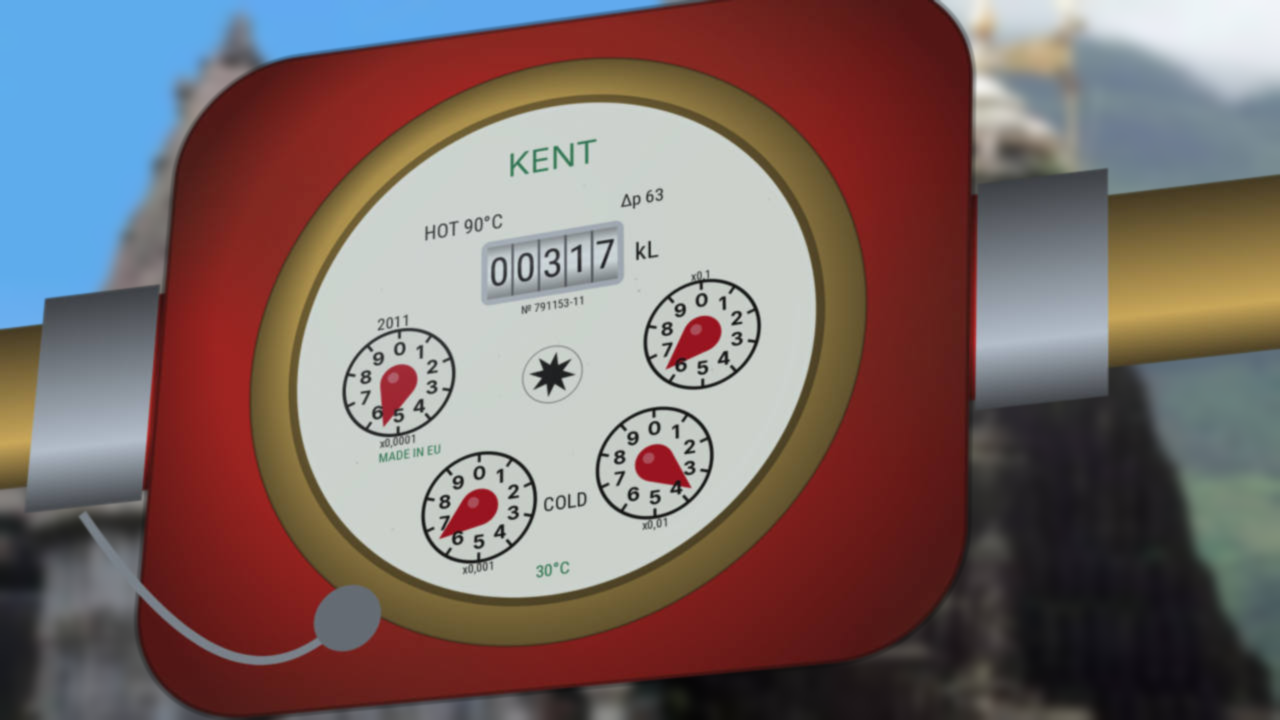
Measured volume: 317.6365 kL
